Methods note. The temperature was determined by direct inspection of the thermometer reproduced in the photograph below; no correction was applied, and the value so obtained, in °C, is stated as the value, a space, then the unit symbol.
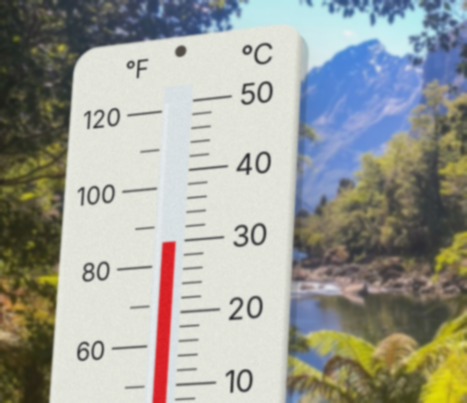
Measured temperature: 30 °C
